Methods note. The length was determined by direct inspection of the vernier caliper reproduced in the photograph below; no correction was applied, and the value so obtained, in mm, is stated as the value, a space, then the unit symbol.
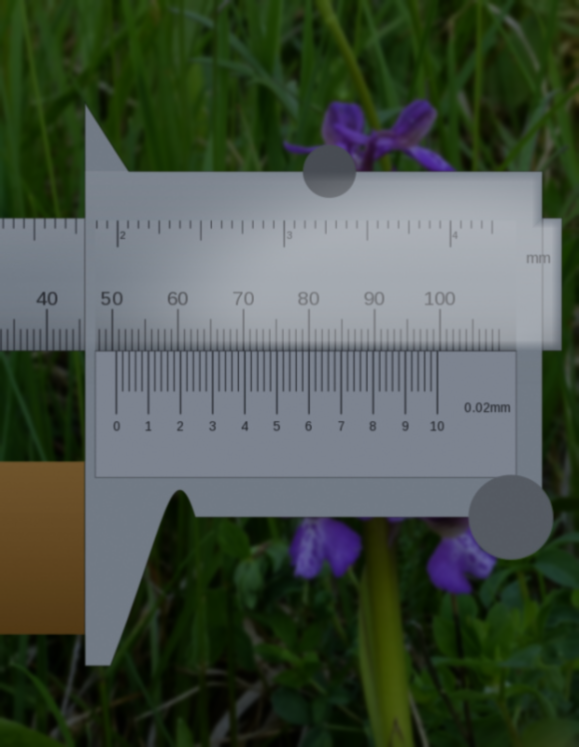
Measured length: 50.6 mm
